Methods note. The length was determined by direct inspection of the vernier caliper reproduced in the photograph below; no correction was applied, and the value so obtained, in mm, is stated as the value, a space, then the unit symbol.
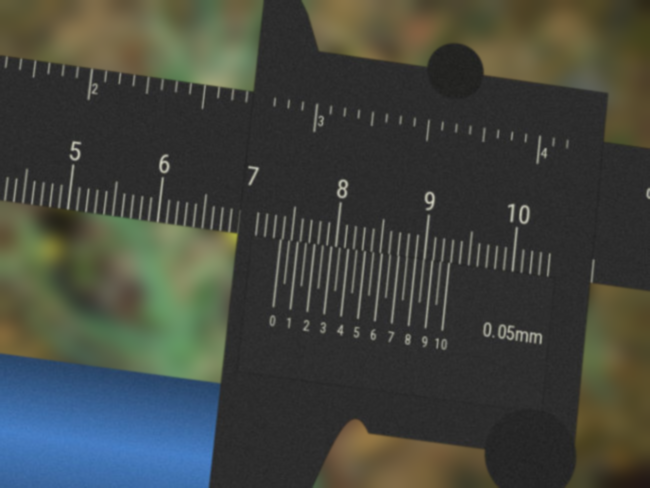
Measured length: 73.8 mm
